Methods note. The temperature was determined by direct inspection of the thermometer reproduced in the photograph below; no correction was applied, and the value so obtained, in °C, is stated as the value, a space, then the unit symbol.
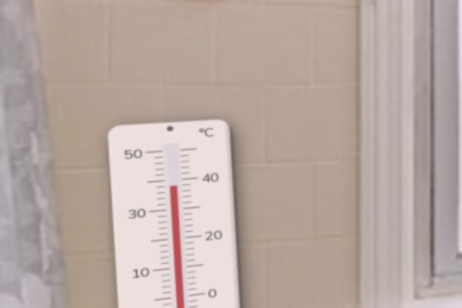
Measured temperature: 38 °C
